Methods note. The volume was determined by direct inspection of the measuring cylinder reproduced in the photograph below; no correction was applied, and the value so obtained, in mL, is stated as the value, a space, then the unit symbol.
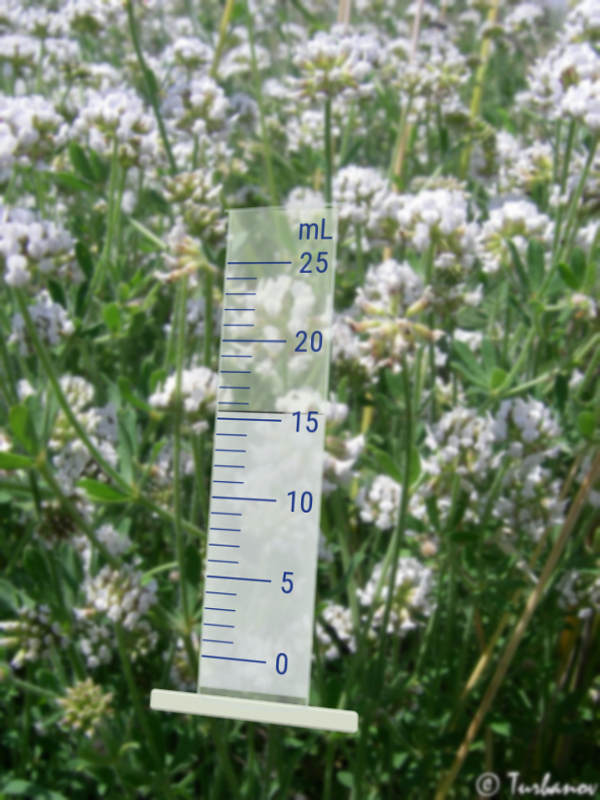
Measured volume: 15.5 mL
